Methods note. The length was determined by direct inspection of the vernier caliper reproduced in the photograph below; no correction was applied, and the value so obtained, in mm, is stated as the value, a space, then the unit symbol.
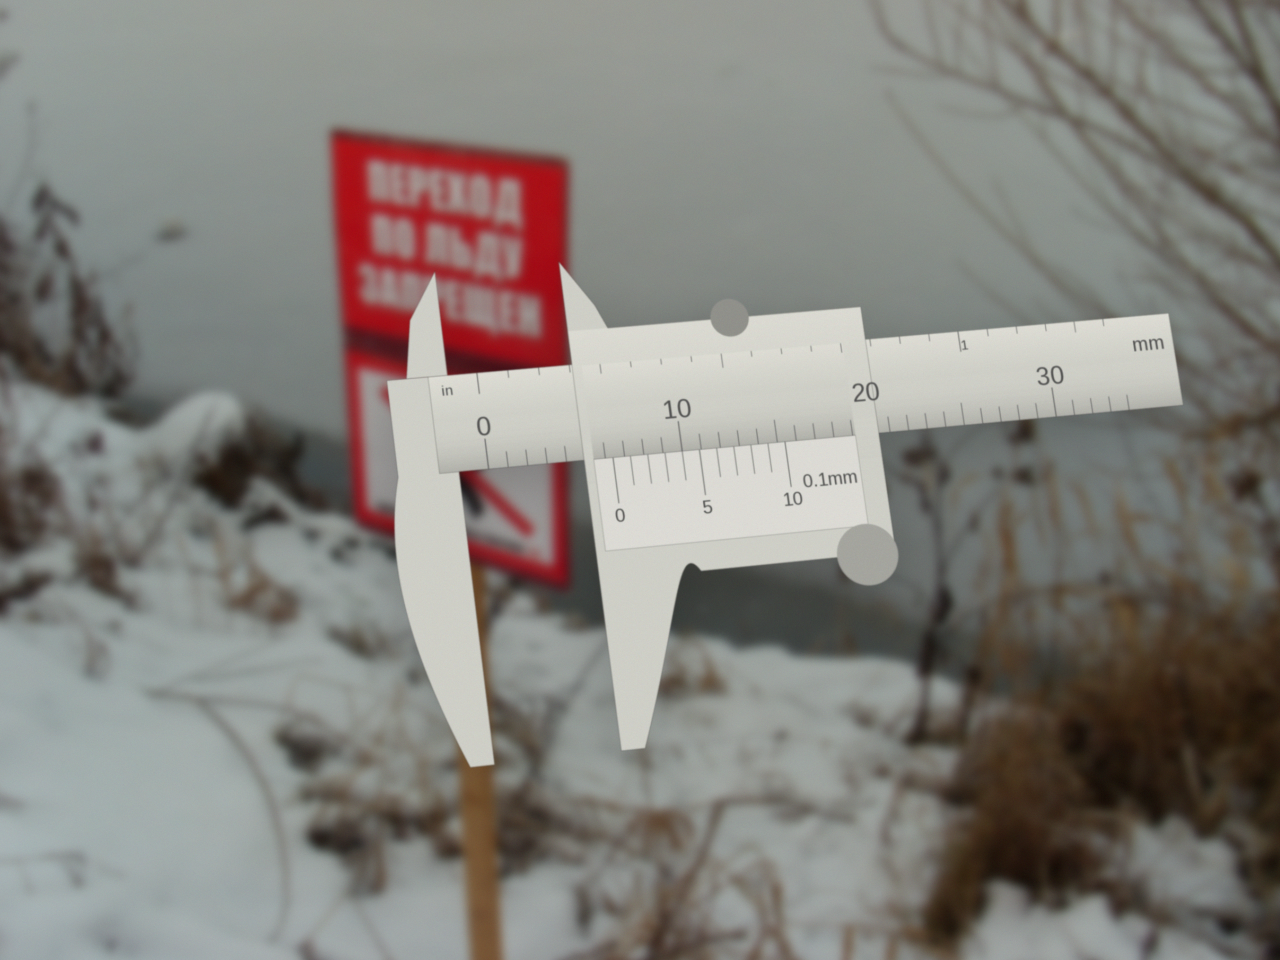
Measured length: 6.4 mm
